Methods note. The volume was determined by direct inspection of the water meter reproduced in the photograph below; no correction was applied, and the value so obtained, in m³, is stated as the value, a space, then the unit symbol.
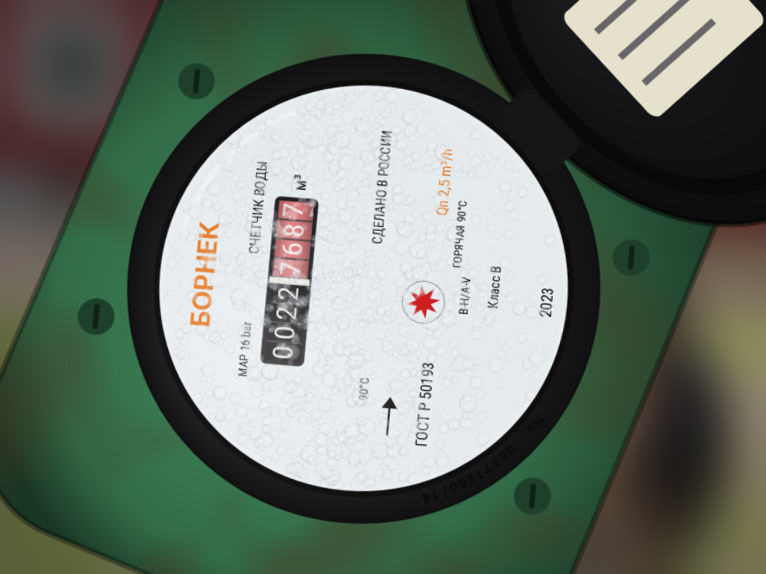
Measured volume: 22.7687 m³
